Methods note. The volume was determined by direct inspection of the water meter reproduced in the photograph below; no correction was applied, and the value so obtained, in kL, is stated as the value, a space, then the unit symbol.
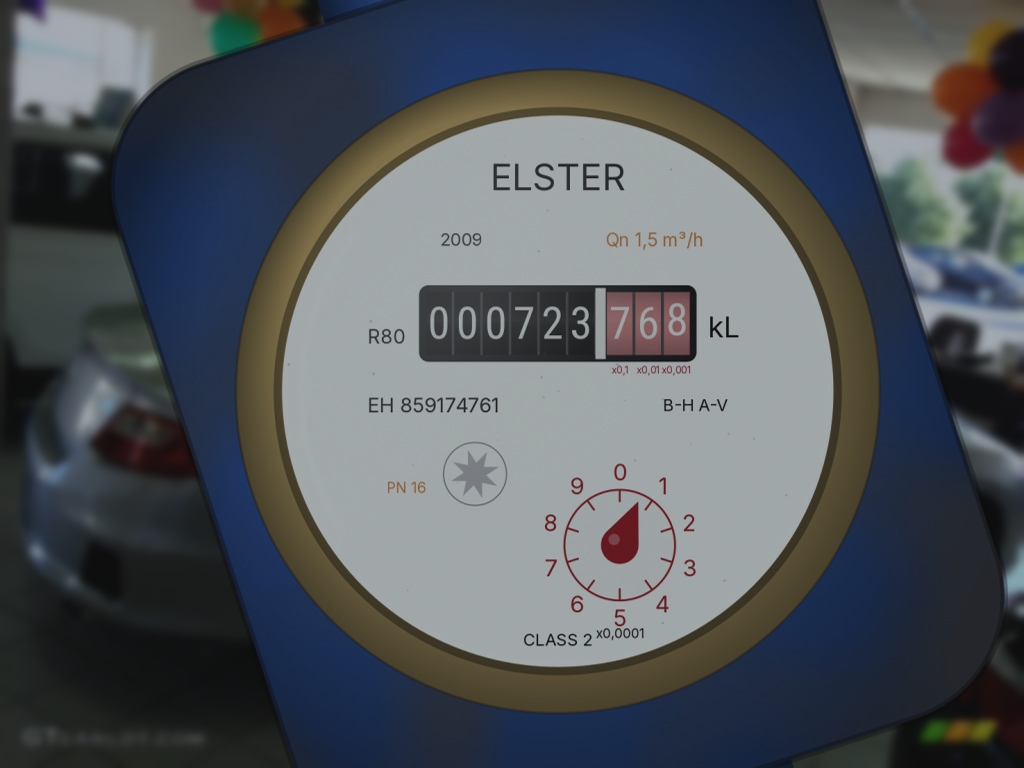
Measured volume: 723.7680 kL
